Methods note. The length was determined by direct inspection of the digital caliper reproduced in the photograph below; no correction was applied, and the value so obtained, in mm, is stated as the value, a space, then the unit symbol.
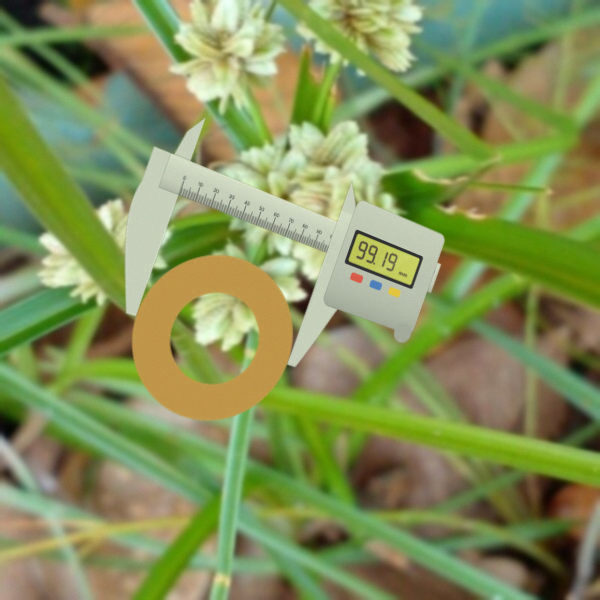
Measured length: 99.19 mm
